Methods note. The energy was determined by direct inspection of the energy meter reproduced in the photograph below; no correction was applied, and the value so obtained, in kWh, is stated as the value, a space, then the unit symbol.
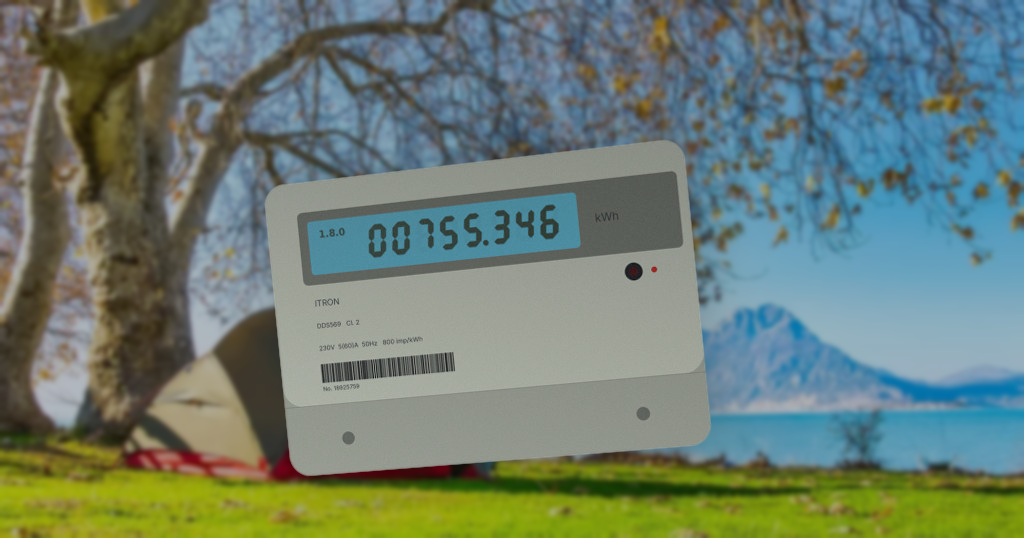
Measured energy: 755.346 kWh
